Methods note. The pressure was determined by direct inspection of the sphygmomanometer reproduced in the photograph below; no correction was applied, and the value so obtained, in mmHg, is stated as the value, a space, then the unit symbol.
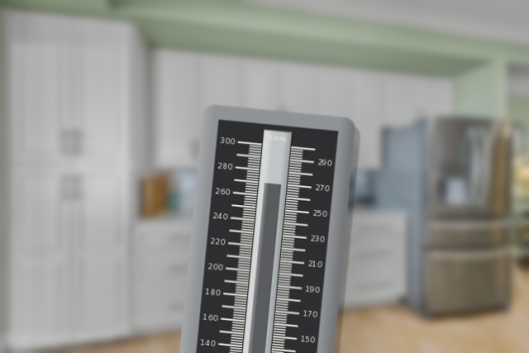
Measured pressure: 270 mmHg
